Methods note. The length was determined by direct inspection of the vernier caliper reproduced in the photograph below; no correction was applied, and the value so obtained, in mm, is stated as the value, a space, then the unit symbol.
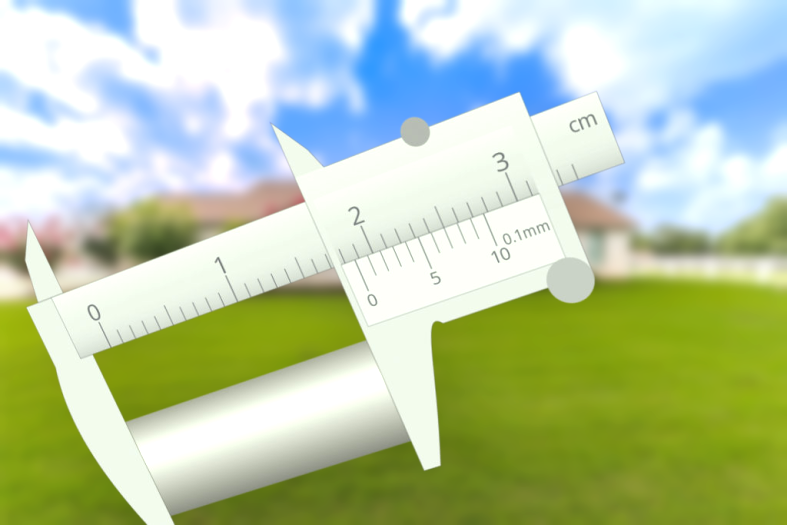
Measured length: 18.7 mm
